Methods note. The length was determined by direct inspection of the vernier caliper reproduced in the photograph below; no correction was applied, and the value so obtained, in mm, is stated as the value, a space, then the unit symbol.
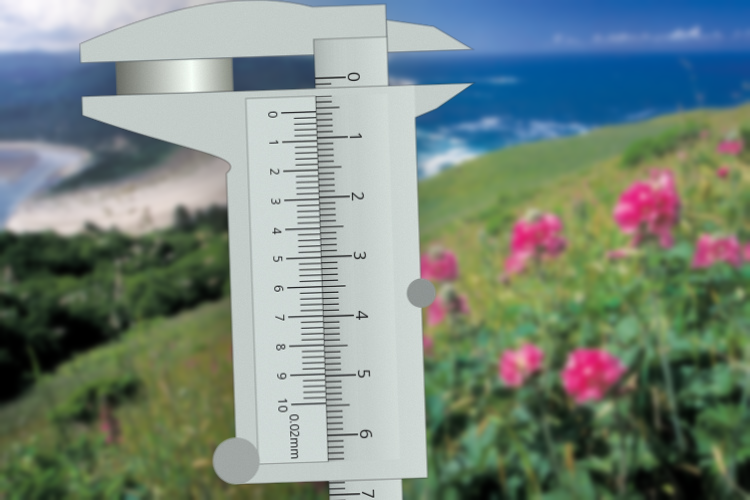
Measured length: 5.6 mm
